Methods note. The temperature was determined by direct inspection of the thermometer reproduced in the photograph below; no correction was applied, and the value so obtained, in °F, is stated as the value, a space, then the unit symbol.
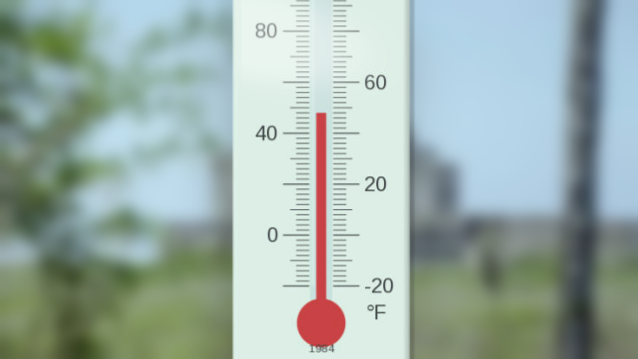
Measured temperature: 48 °F
